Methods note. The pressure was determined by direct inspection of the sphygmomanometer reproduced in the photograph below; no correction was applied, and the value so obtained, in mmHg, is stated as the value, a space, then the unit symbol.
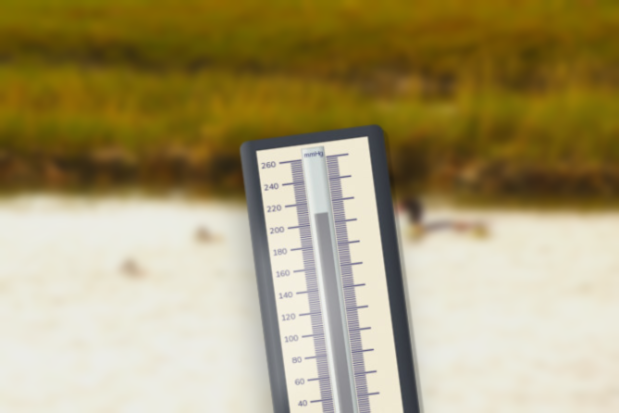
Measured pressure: 210 mmHg
